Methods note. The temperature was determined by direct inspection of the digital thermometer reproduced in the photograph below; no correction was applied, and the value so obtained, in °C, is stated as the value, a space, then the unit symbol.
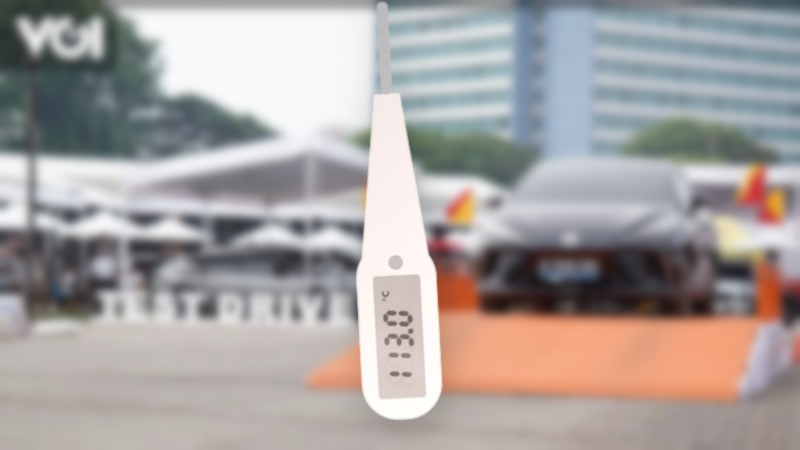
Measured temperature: 113.0 °C
